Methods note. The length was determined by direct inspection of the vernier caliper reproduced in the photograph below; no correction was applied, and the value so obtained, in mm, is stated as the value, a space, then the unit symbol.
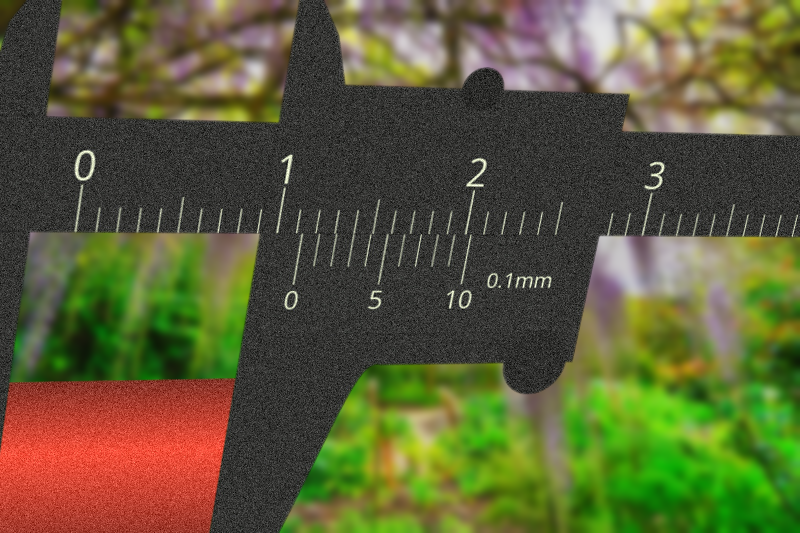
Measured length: 11.3 mm
